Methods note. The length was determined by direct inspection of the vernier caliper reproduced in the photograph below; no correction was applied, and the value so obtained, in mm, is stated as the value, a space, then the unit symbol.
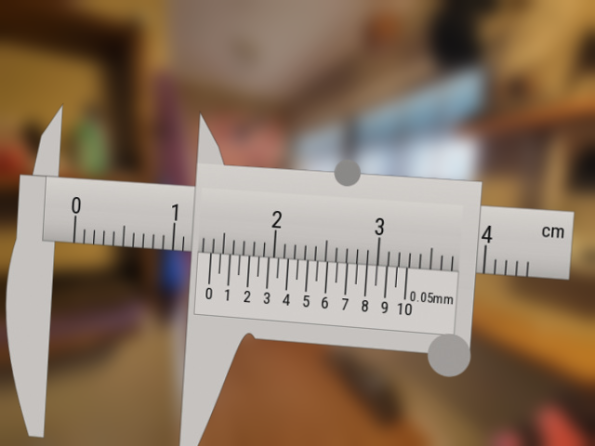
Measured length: 13.8 mm
